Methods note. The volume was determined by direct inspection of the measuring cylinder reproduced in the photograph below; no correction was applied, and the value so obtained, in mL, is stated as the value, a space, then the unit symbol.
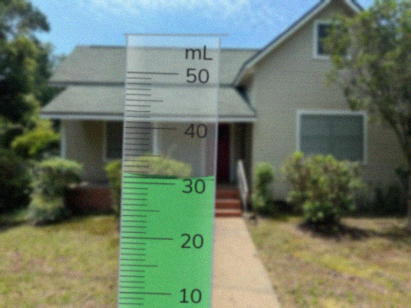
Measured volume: 31 mL
